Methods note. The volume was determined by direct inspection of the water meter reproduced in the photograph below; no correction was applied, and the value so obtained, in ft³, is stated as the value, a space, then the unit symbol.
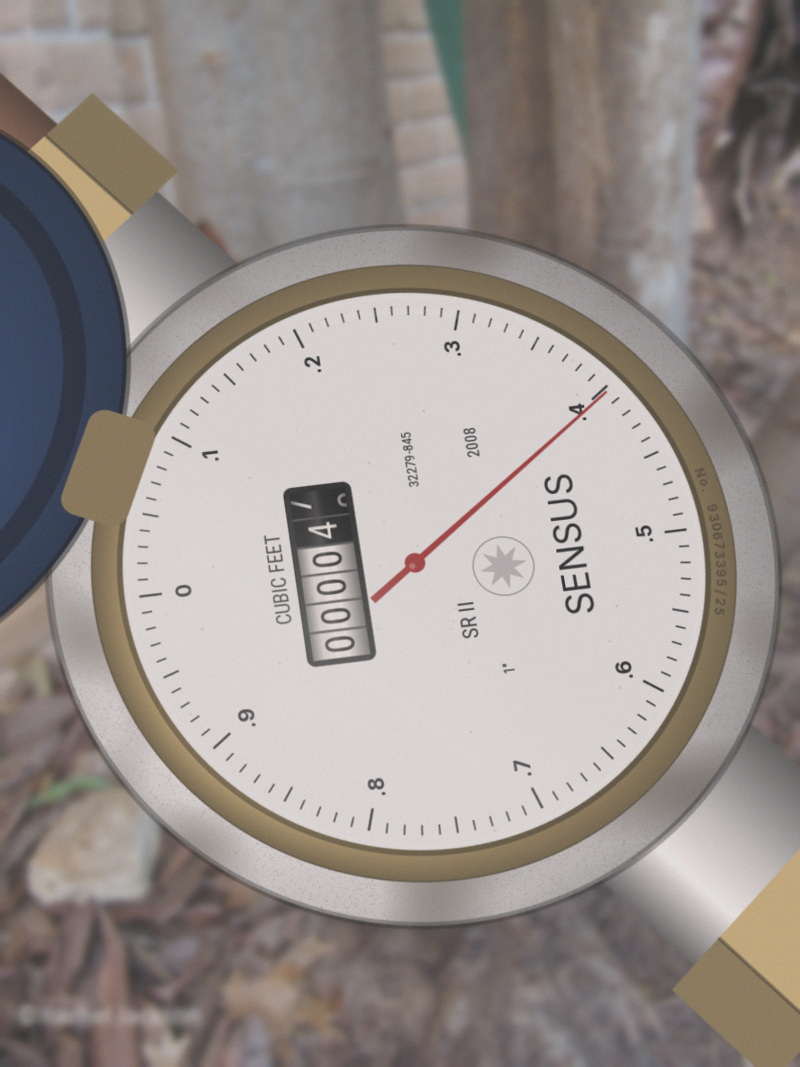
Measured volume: 47.40 ft³
